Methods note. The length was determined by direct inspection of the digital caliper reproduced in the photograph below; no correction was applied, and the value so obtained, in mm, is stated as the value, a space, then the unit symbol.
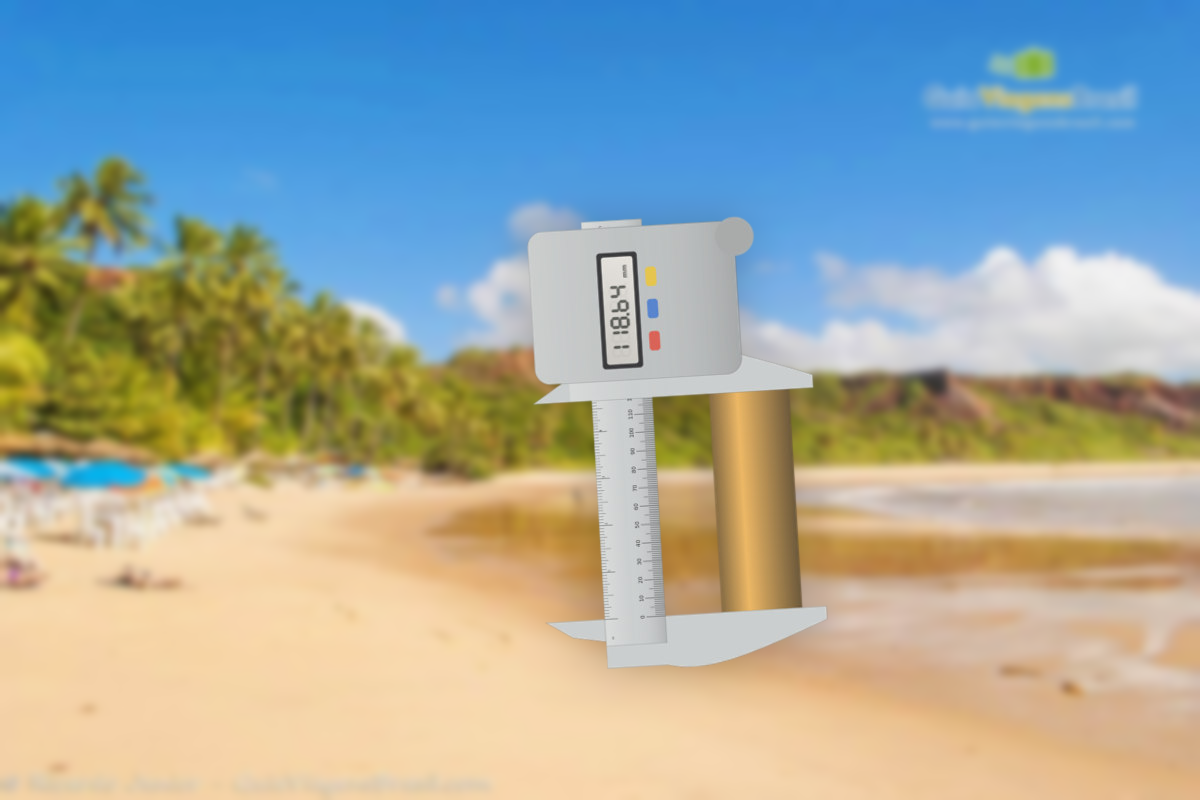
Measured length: 118.64 mm
